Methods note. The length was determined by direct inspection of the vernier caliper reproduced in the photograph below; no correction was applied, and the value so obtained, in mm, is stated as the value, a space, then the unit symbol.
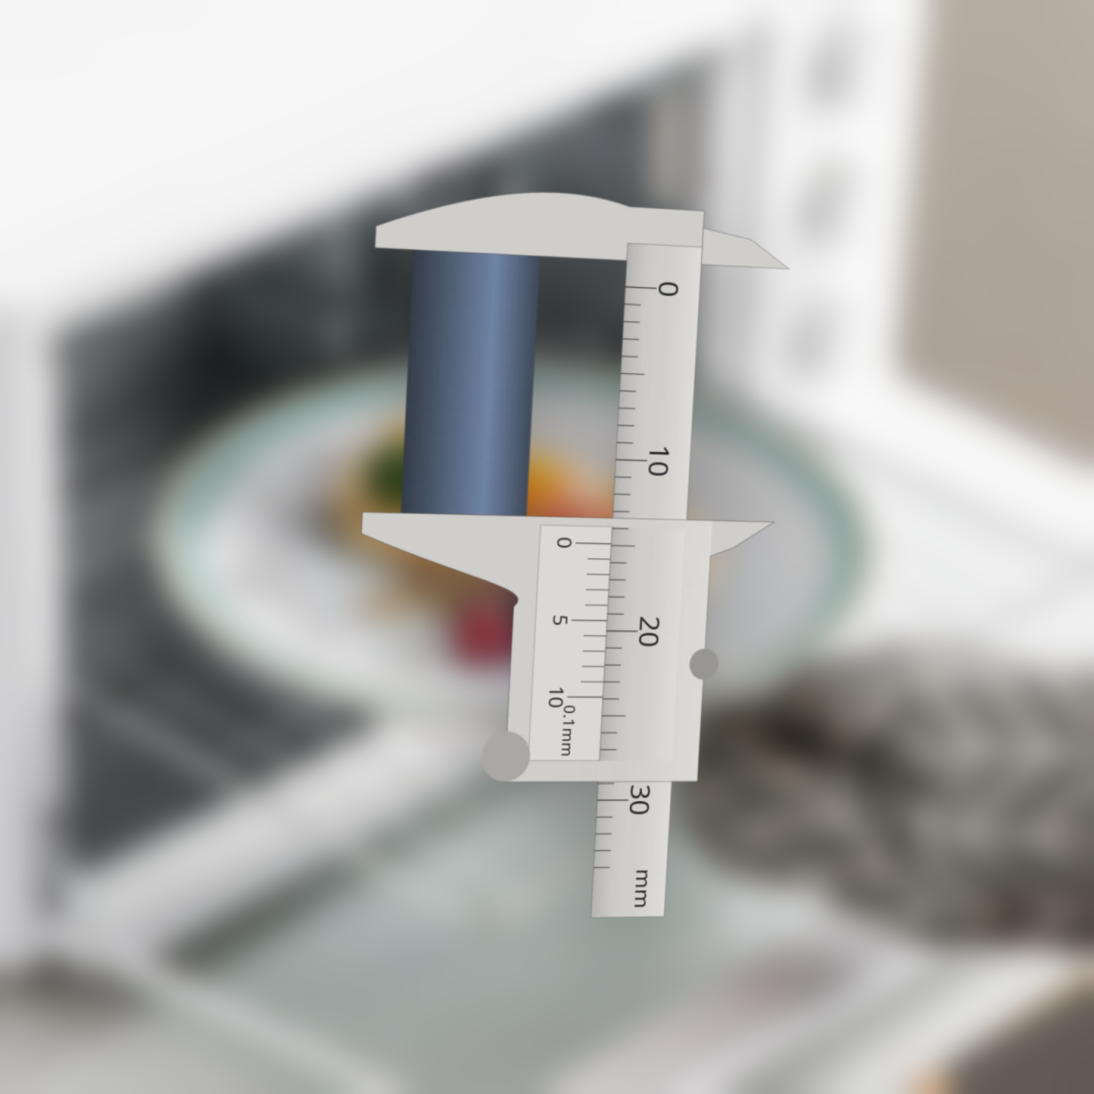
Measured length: 14.9 mm
